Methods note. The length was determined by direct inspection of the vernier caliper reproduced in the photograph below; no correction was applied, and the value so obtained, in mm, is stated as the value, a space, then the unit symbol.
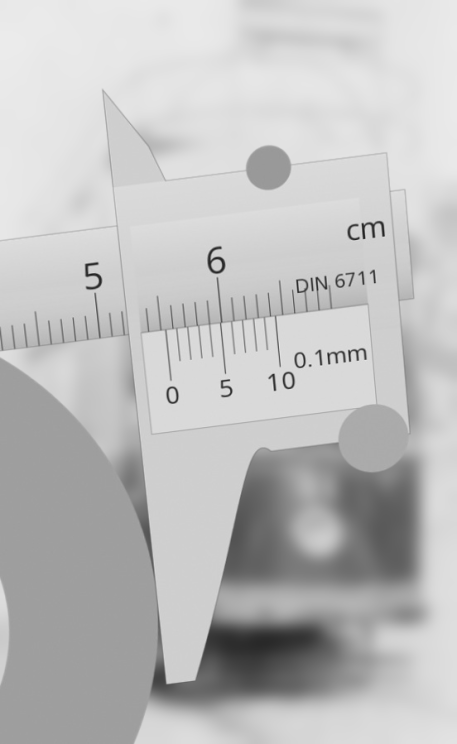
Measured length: 55.4 mm
